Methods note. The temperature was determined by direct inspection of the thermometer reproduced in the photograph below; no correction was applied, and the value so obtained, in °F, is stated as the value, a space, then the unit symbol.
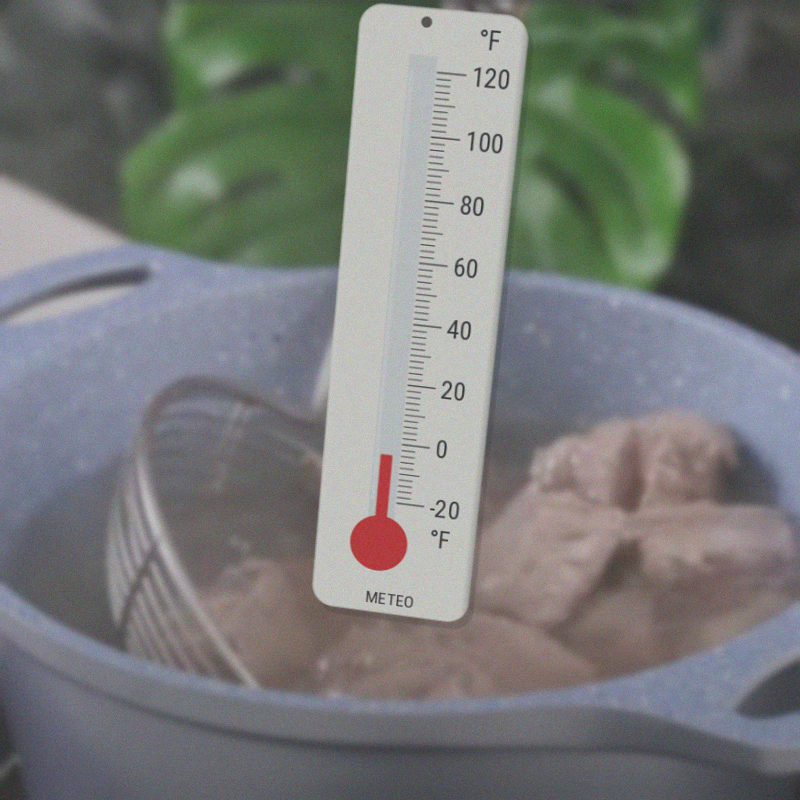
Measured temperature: -4 °F
